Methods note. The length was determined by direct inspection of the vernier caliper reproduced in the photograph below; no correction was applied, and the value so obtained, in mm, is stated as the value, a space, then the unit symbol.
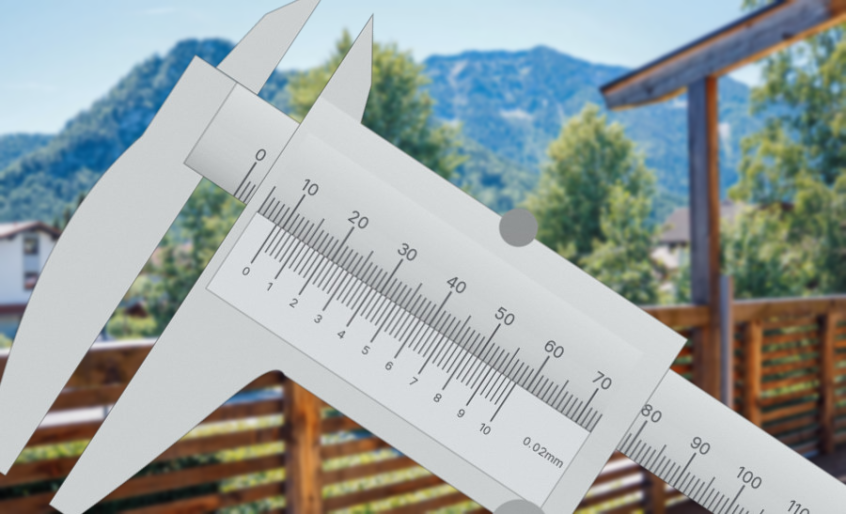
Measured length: 8.8 mm
